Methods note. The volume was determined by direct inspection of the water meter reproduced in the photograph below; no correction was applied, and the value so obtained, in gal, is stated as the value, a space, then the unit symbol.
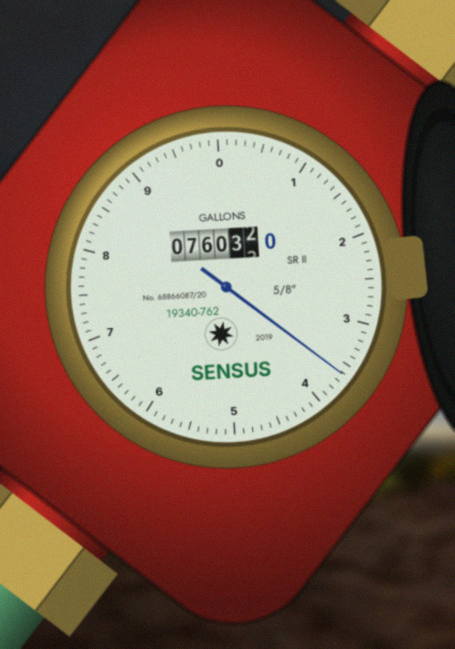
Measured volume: 760323.6 gal
